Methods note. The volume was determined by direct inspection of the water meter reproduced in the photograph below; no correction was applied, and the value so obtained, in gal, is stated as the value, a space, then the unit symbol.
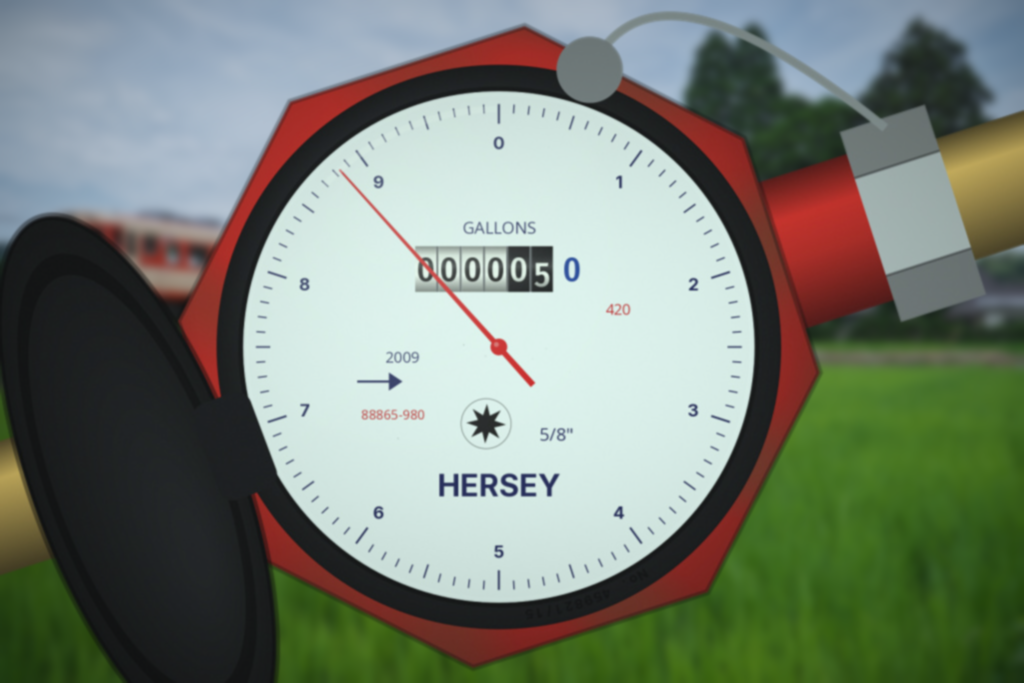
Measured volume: 48.8 gal
